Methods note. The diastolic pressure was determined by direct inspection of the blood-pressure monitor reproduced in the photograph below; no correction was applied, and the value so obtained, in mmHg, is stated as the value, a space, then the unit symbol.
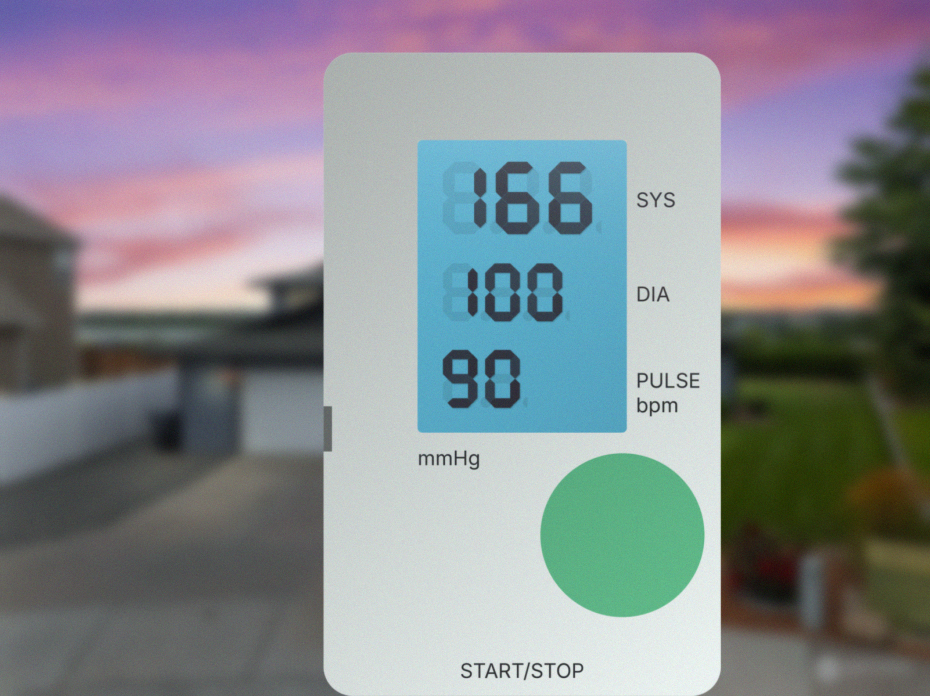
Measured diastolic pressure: 100 mmHg
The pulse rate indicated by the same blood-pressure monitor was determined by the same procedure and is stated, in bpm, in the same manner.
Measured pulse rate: 90 bpm
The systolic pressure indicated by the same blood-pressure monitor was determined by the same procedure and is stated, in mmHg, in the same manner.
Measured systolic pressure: 166 mmHg
